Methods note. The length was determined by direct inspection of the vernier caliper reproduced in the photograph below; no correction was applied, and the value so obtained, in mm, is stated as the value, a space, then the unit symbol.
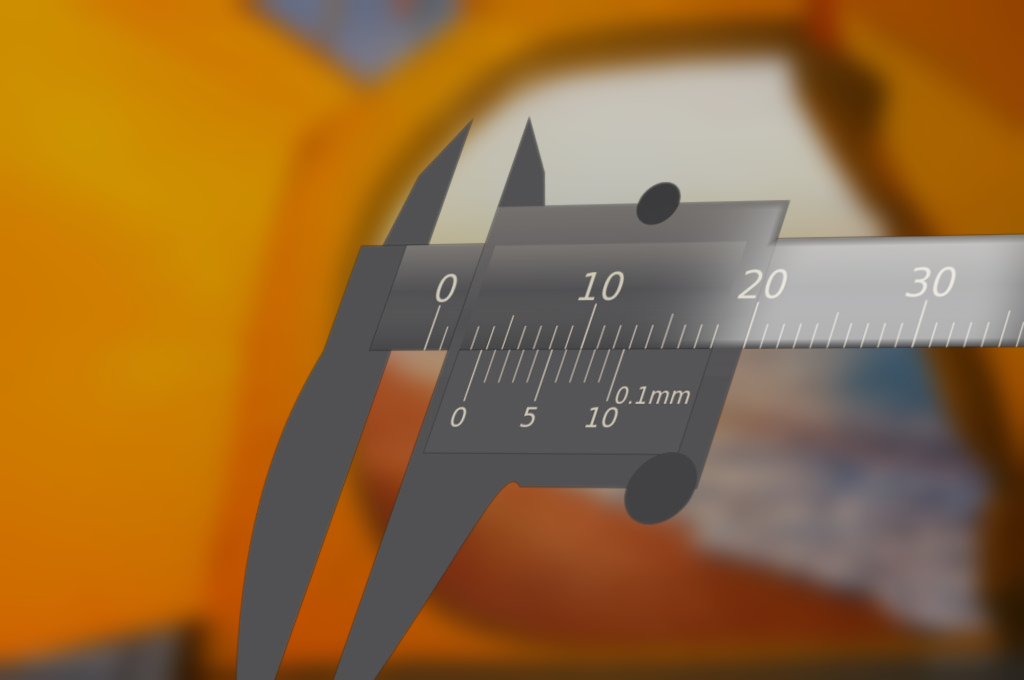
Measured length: 3.7 mm
